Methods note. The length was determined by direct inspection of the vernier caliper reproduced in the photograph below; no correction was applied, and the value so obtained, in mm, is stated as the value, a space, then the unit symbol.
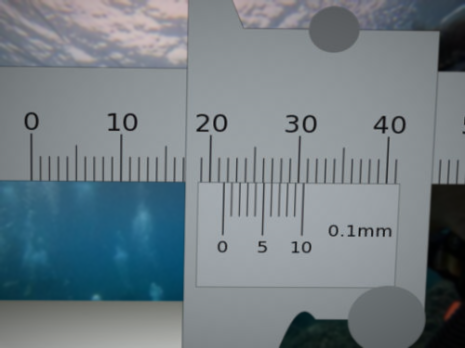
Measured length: 21.6 mm
